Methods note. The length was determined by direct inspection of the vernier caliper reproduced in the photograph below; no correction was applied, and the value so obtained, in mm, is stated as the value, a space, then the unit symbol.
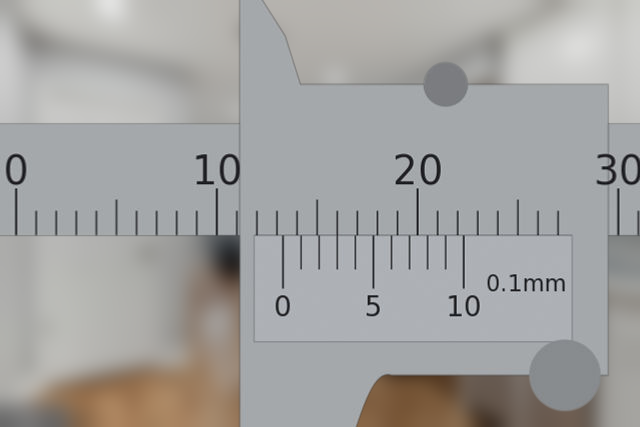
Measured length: 13.3 mm
